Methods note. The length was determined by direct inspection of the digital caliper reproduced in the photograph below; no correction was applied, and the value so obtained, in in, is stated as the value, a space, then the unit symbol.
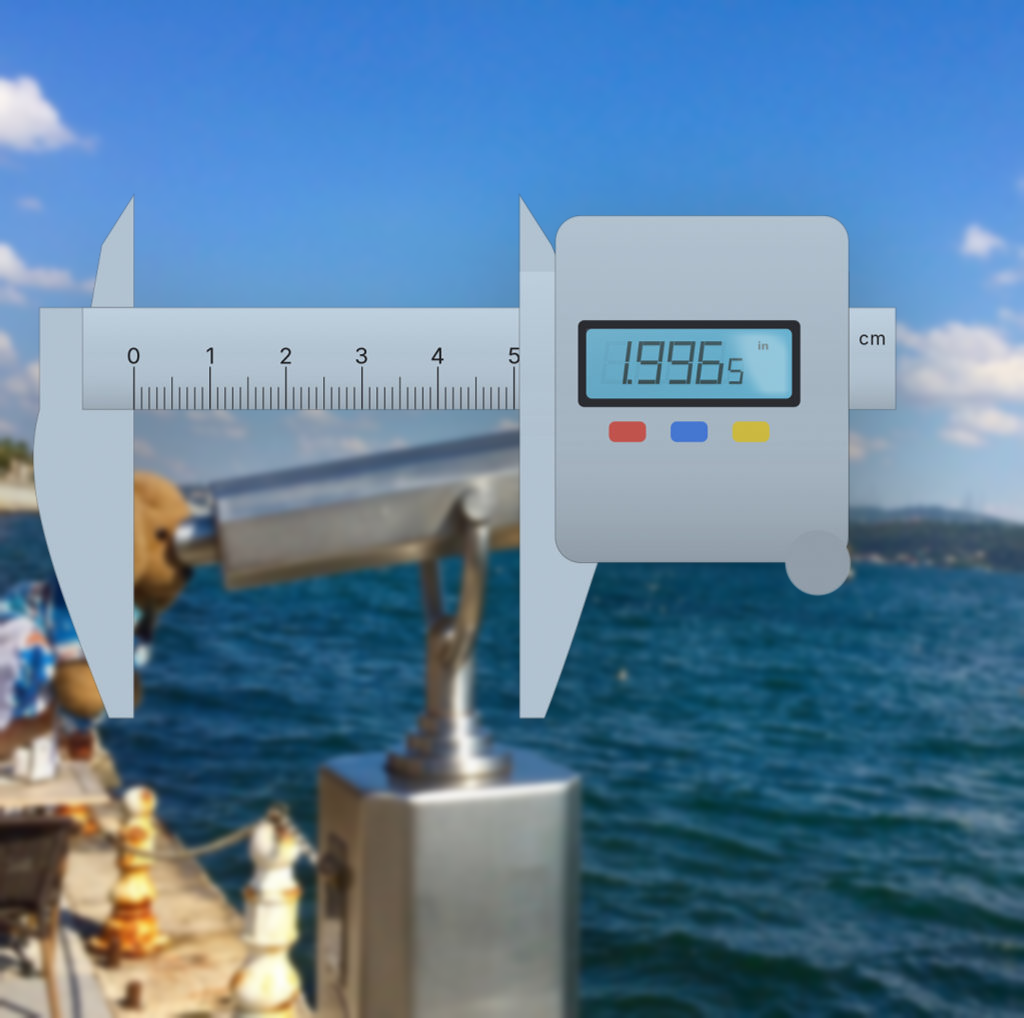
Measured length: 1.9965 in
